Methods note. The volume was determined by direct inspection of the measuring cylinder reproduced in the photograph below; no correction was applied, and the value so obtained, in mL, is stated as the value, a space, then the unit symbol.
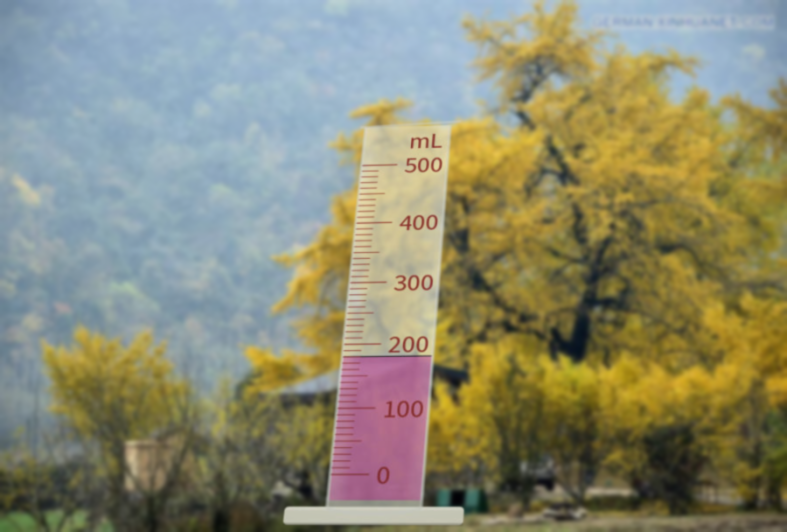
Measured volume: 180 mL
